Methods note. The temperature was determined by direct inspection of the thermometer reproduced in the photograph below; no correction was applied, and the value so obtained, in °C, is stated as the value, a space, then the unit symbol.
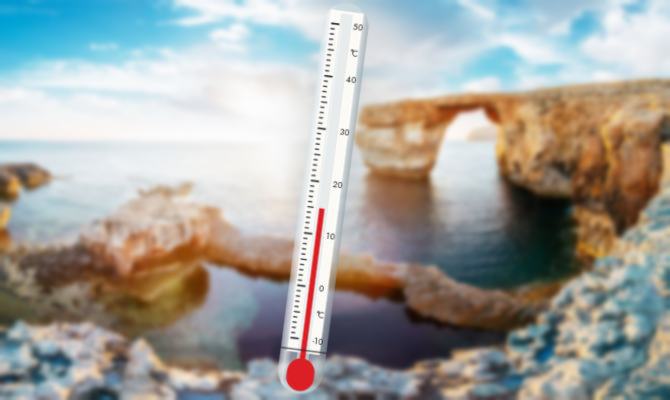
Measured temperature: 15 °C
